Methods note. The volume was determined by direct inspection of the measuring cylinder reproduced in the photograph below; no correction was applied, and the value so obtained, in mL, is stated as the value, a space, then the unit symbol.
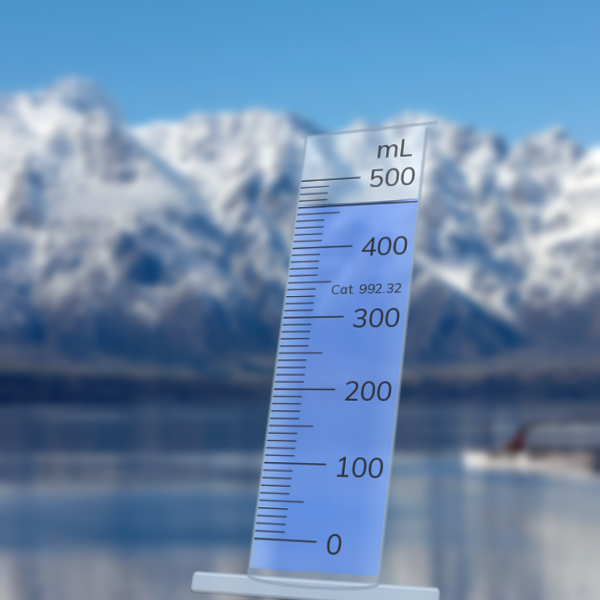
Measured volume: 460 mL
